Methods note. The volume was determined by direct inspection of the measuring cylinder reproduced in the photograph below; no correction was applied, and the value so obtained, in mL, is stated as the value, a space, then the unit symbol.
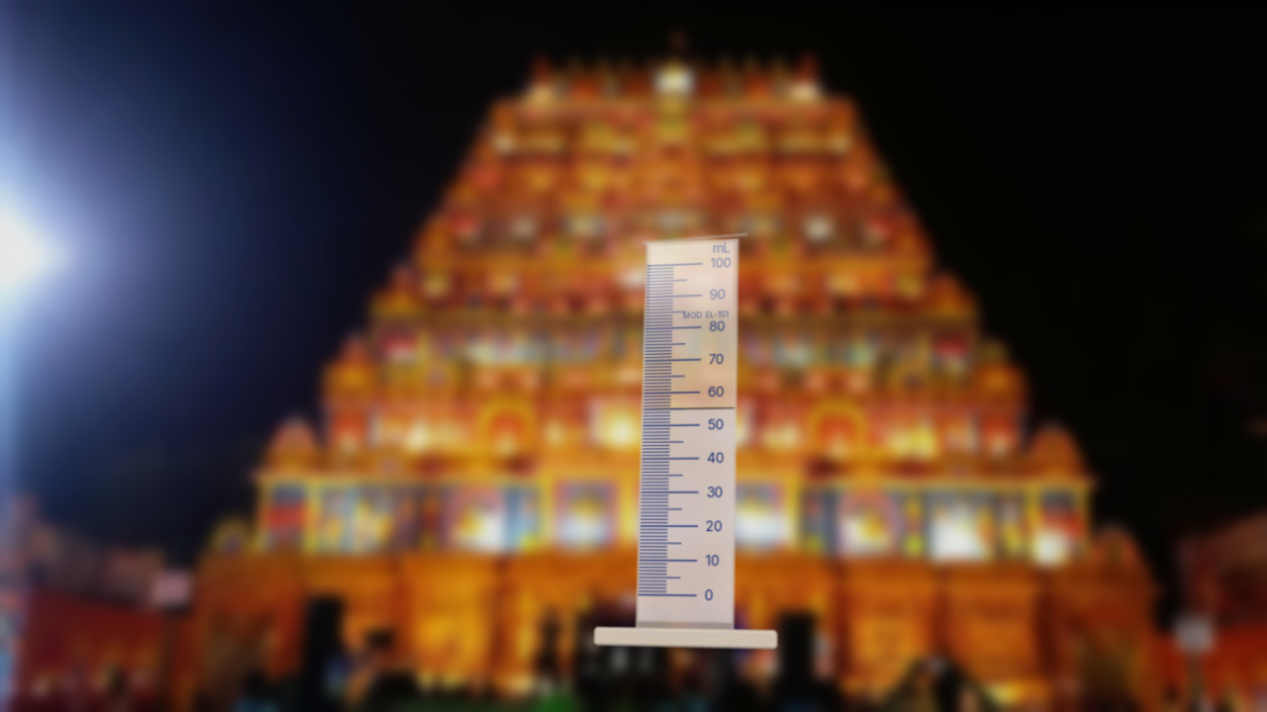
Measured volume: 55 mL
